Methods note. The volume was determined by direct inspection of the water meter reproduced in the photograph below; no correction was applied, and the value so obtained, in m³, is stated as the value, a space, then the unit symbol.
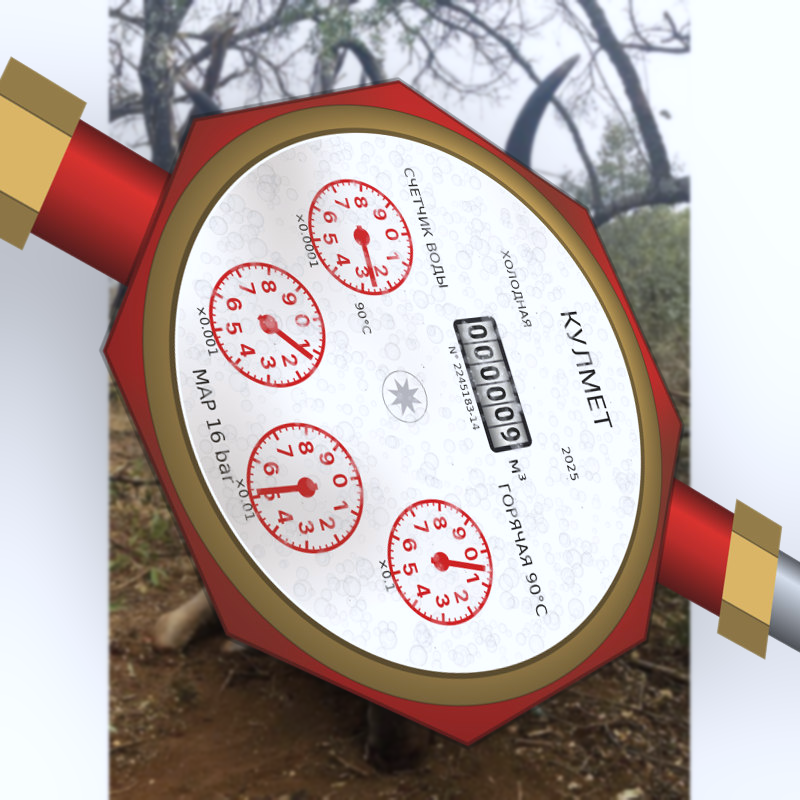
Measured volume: 9.0512 m³
